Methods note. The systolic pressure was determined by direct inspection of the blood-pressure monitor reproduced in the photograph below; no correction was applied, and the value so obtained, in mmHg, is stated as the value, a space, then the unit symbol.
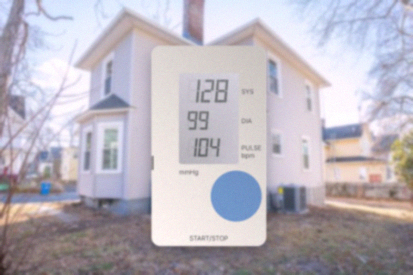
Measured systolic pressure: 128 mmHg
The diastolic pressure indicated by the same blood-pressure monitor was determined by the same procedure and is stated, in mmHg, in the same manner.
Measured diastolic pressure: 99 mmHg
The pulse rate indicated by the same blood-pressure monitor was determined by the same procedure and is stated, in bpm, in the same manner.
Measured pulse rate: 104 bpm
